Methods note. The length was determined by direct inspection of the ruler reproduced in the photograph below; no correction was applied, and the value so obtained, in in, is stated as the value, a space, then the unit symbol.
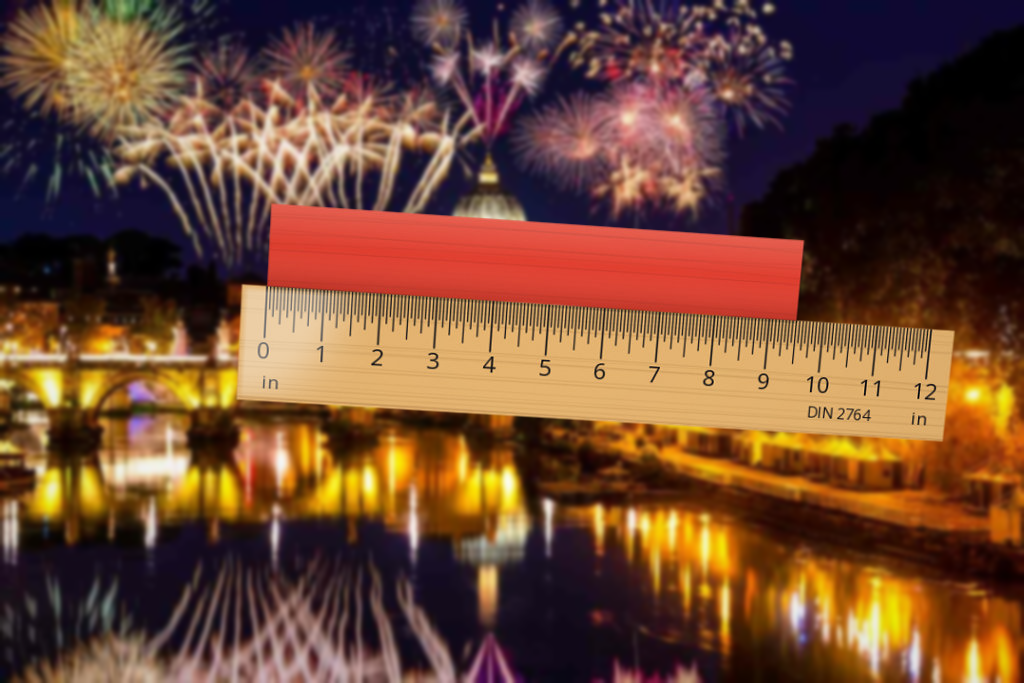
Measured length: 9.5 in
